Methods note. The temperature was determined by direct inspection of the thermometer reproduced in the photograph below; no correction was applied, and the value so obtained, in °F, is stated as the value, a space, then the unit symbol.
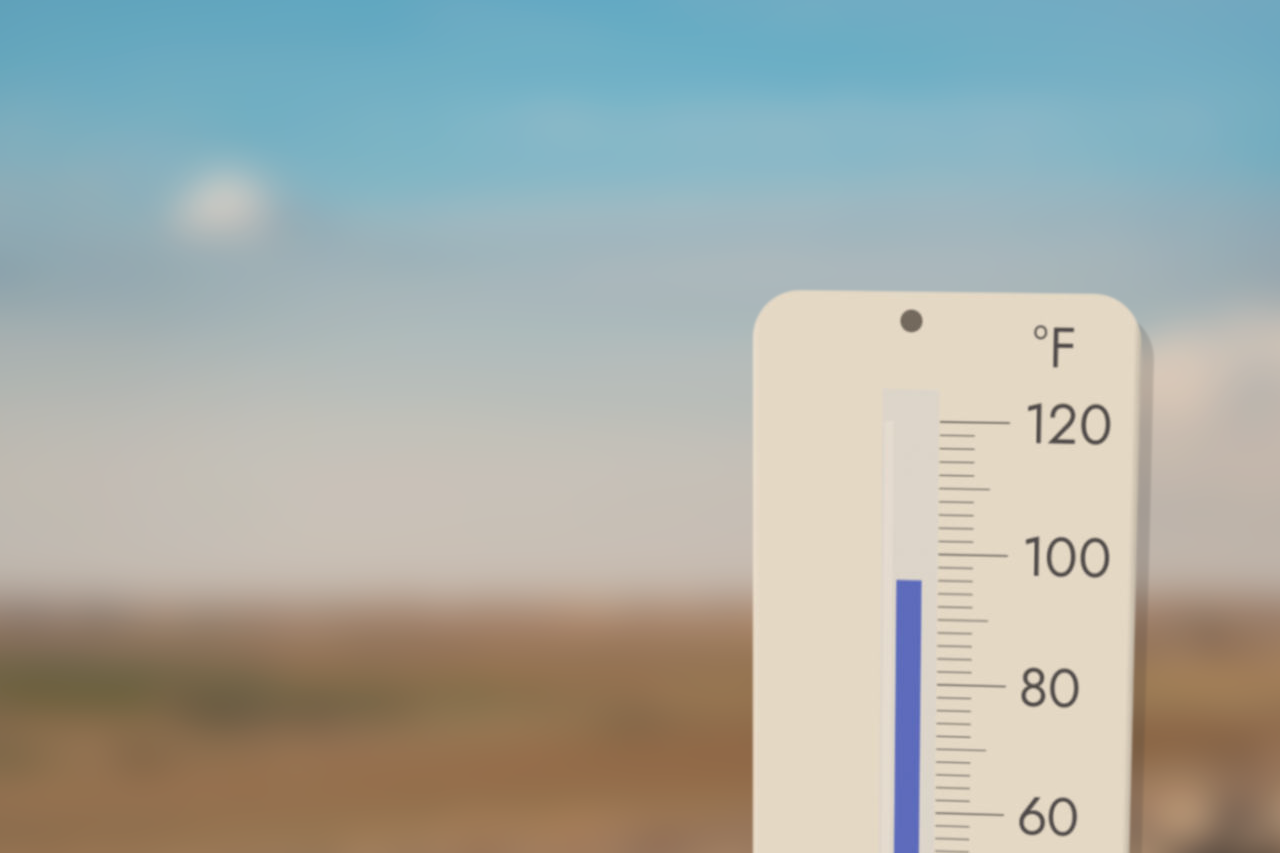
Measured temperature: 96 °F
